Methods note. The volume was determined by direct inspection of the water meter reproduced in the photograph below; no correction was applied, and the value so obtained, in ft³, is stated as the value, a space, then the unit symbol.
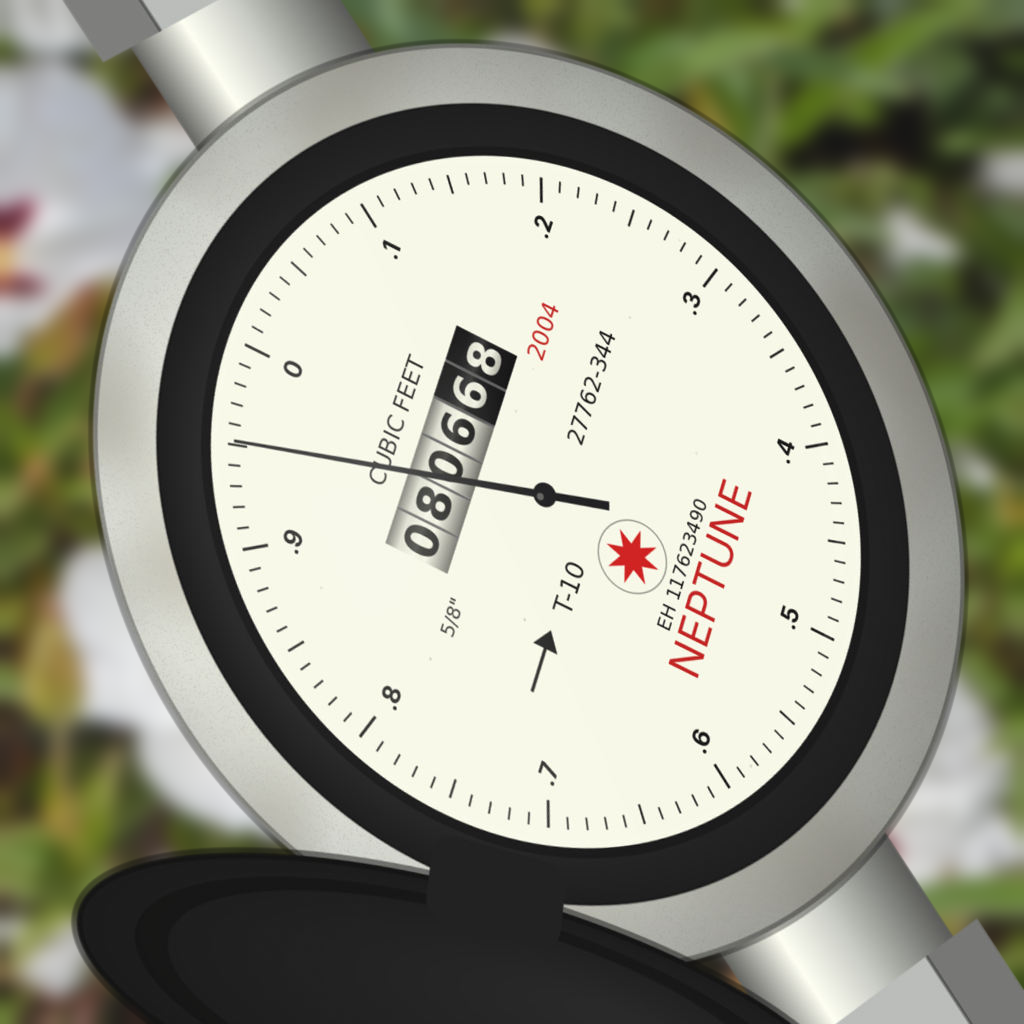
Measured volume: 80667.95 ft³
